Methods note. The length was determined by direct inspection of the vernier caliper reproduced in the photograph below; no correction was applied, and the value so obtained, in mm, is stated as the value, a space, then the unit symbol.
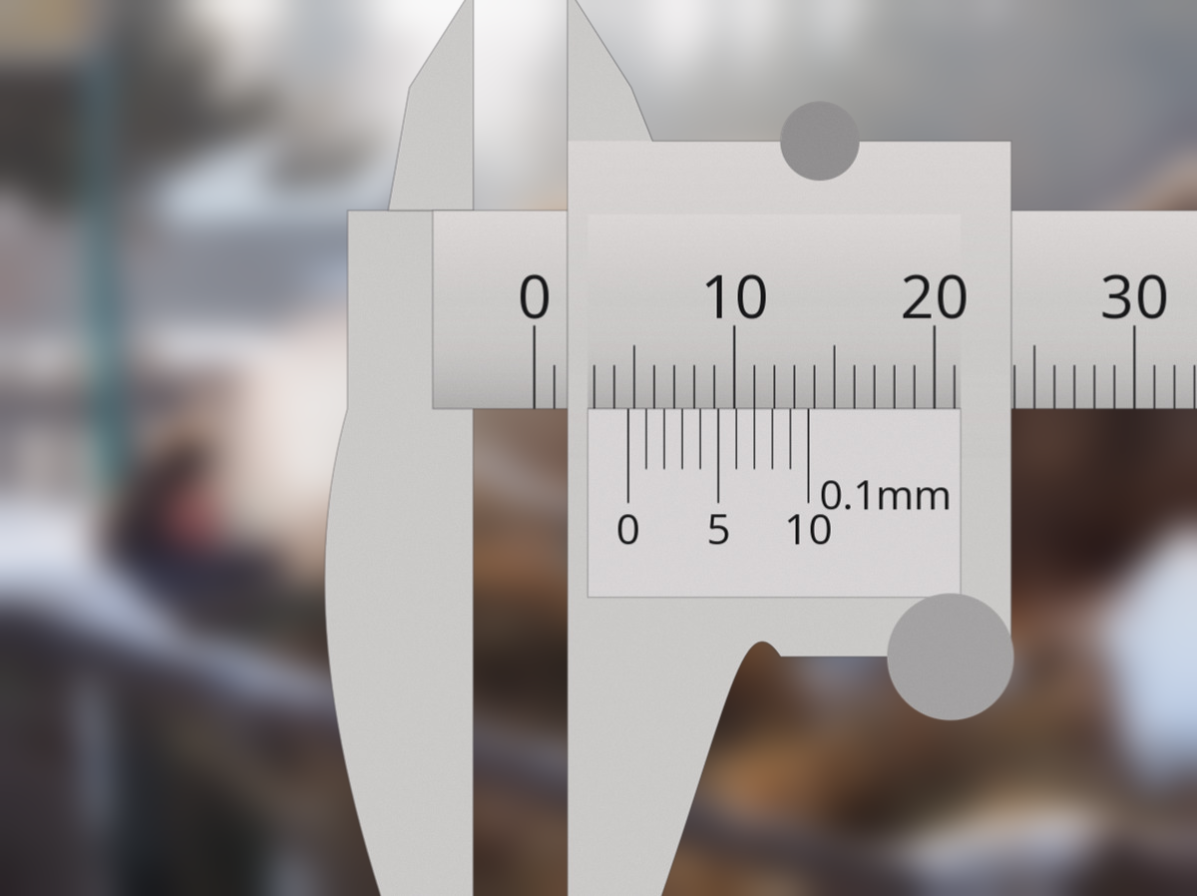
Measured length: 4.7 mm
